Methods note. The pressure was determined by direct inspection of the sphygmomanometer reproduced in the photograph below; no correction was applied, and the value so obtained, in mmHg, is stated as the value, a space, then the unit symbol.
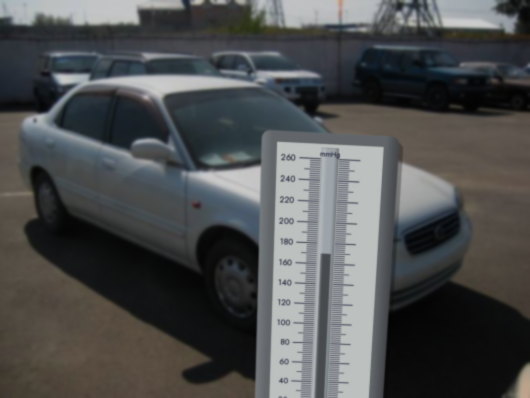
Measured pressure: 170 mmHg
